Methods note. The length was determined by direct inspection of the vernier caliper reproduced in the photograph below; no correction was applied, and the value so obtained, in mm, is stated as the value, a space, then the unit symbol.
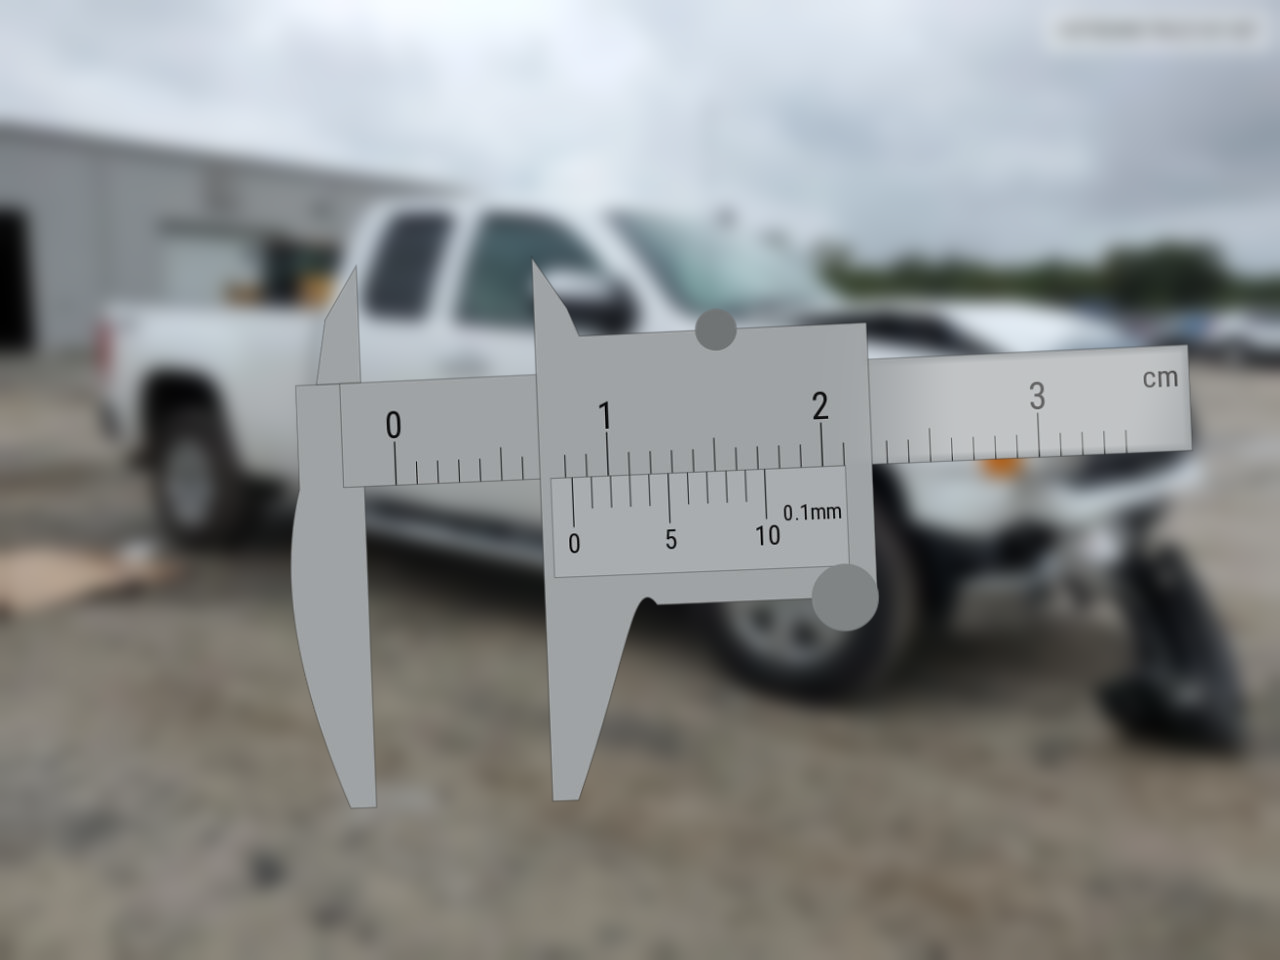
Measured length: 8.3 mm
